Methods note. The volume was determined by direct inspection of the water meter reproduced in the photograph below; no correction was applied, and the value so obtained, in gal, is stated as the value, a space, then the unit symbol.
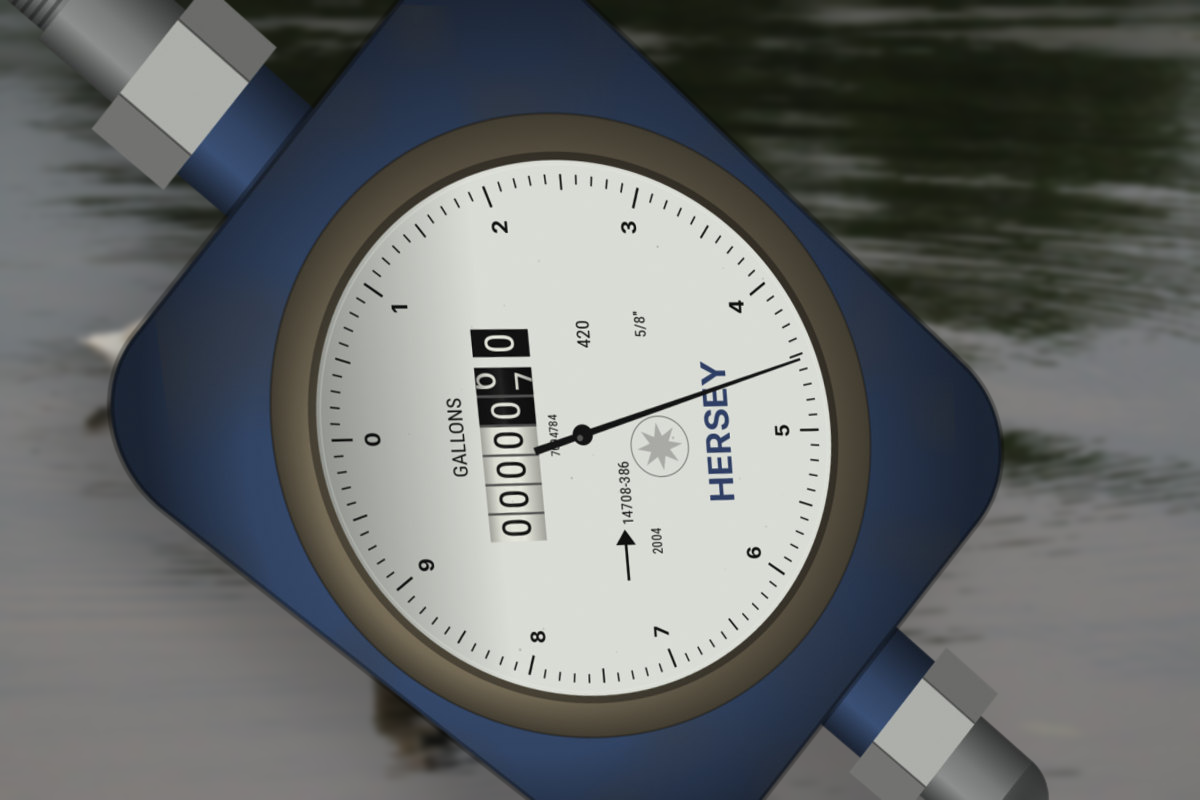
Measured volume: 64.5 gal
